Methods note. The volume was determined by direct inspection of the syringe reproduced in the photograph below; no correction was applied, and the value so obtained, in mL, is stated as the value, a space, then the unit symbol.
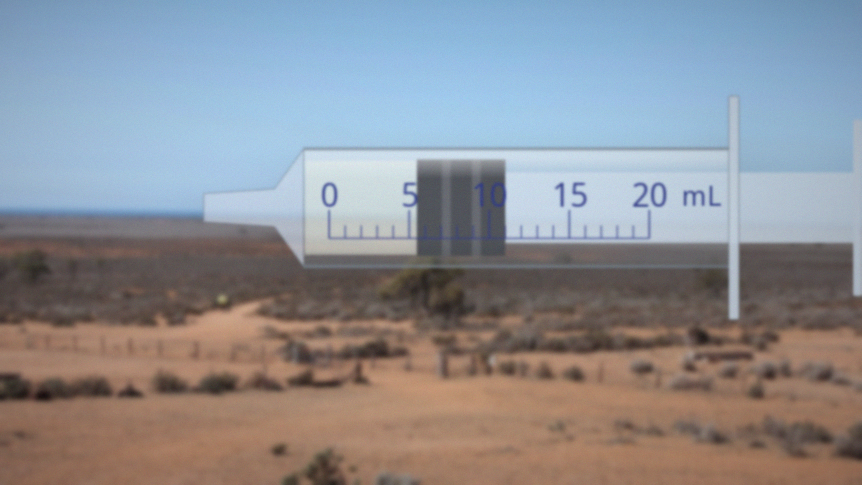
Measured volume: 5.5 mL
